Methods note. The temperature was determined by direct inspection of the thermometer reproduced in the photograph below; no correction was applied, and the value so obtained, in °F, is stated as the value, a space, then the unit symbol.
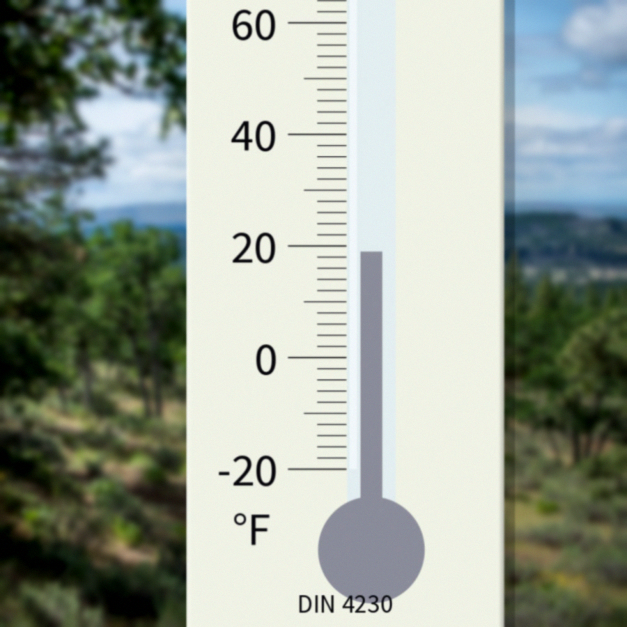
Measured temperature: 19 °F
